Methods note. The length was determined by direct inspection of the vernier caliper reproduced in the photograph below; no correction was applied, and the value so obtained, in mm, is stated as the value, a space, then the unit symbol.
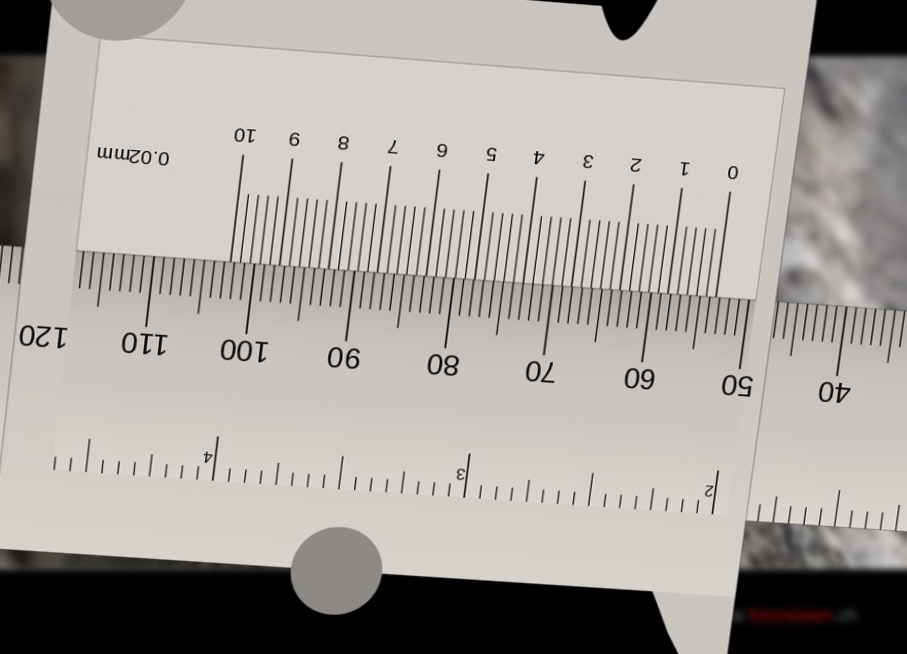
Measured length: 53.4 mm
